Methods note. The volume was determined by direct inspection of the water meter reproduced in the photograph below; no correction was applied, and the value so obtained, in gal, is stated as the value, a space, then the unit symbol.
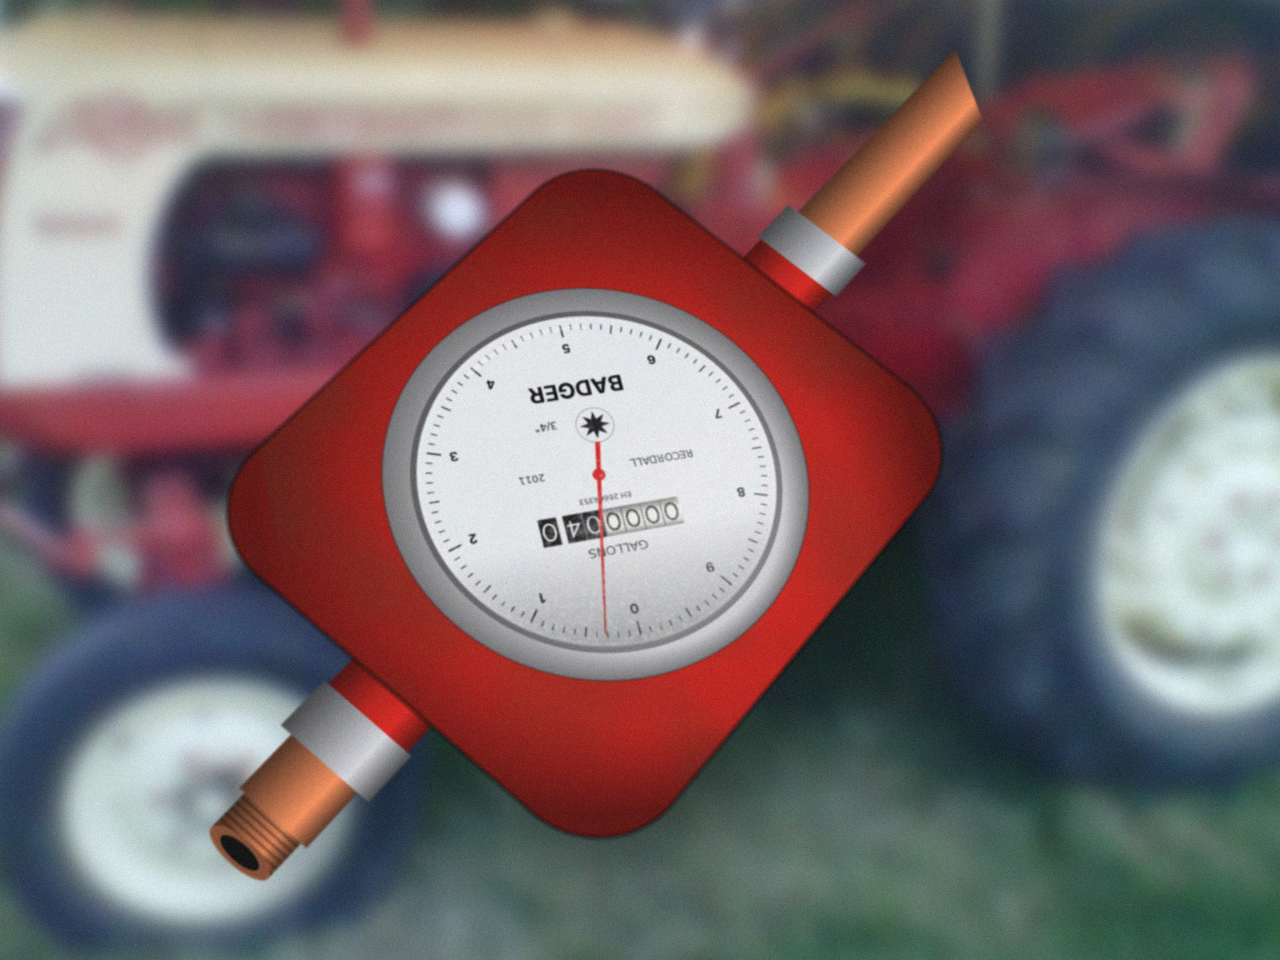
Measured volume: 40.3 gal
